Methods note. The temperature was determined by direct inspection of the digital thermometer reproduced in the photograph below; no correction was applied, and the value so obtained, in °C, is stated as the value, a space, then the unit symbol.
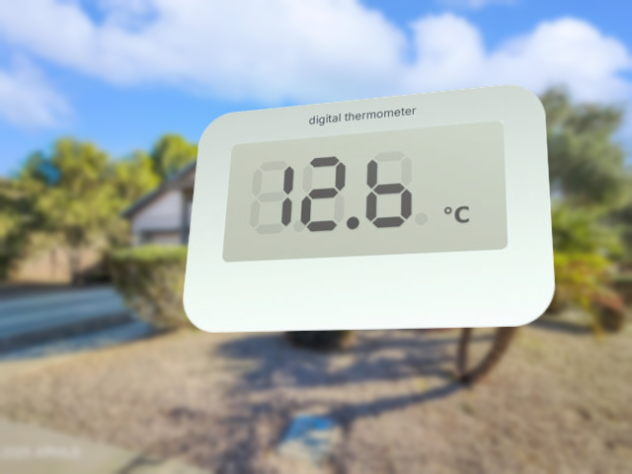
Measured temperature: 12.6 °C
